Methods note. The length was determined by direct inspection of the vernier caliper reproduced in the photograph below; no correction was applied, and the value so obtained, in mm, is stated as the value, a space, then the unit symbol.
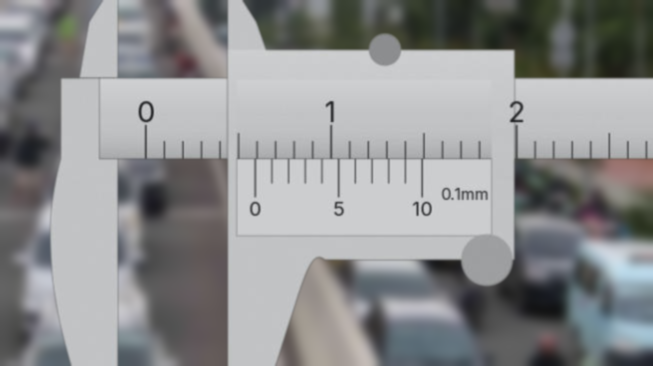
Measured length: 5.9 mm
